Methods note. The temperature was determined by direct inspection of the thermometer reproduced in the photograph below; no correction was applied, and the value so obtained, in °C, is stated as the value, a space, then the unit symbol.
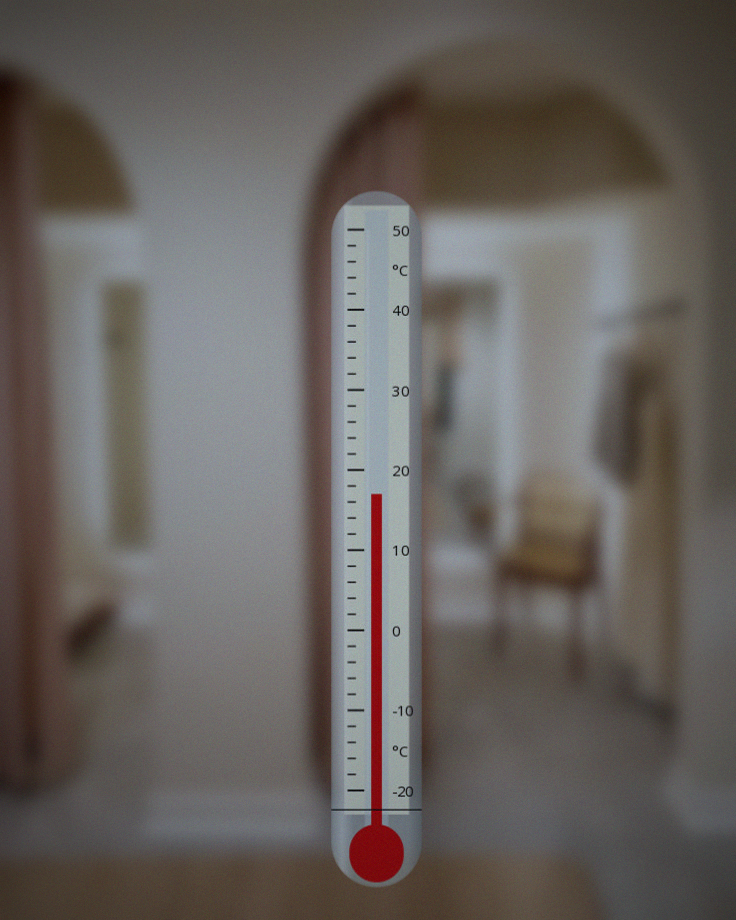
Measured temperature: 17 °C
